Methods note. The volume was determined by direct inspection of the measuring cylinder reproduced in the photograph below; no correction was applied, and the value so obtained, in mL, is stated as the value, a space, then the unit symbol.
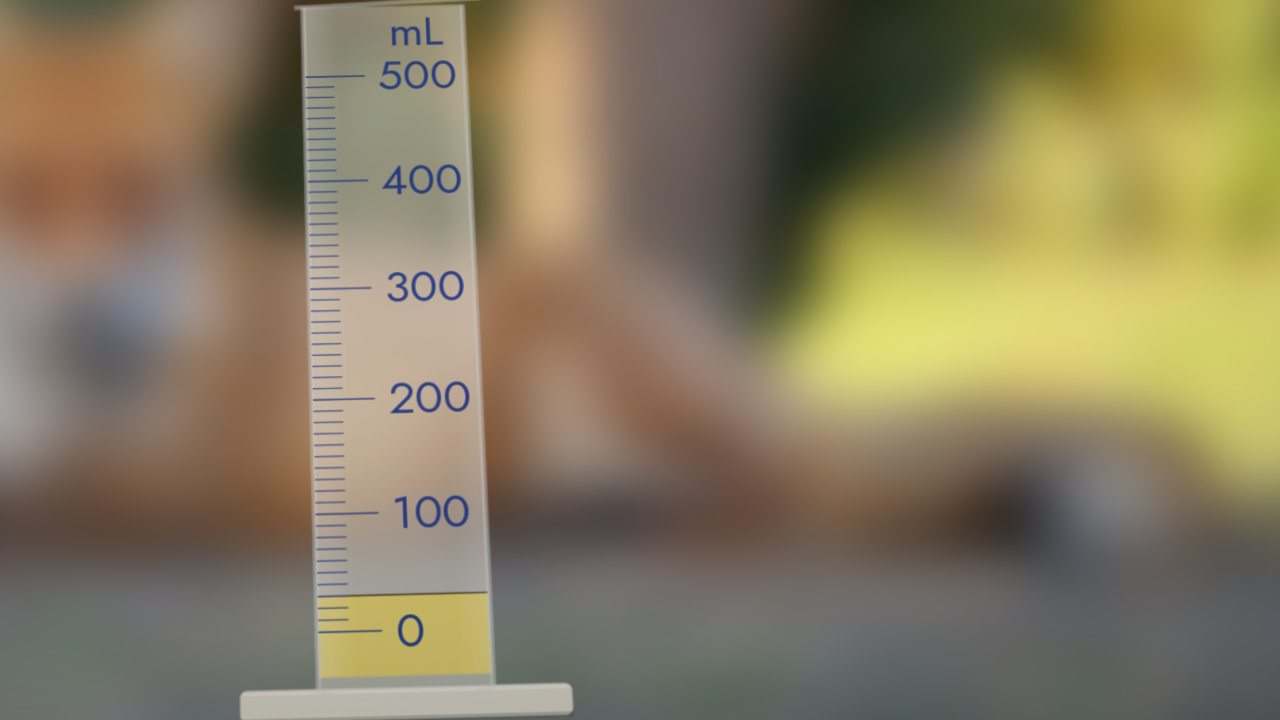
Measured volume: 30 mL
